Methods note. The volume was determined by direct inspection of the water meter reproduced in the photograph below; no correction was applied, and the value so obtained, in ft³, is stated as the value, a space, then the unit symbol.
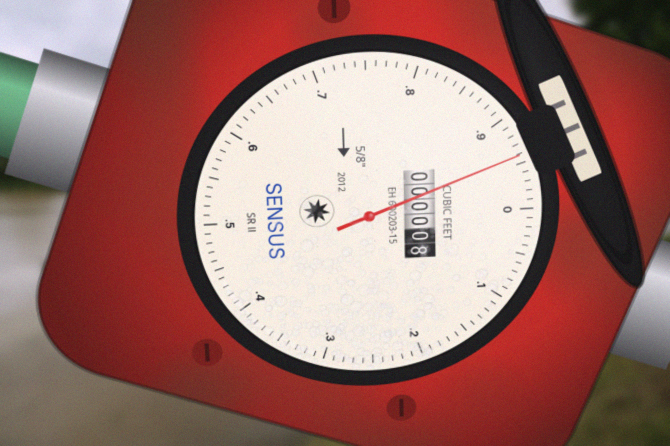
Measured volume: 7.94 ft³
